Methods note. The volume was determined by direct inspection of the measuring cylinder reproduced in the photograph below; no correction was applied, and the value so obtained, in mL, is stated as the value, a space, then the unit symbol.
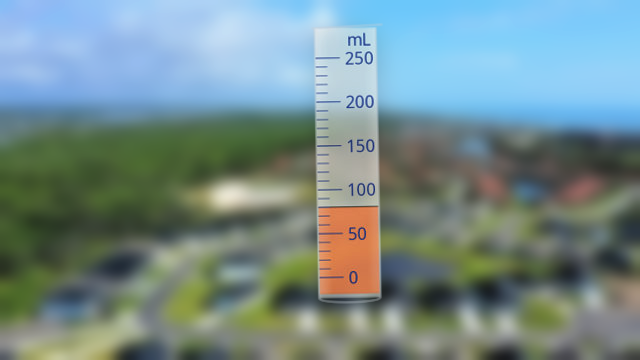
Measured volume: 80 mL
